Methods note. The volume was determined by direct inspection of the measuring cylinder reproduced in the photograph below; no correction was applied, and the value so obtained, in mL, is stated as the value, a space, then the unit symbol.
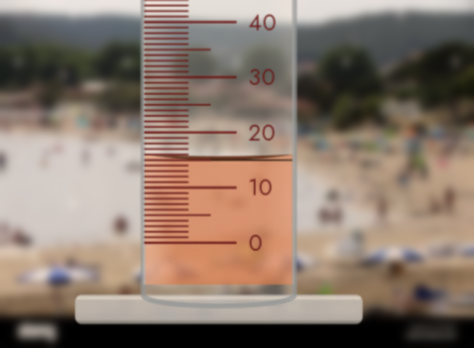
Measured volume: 15 mL
